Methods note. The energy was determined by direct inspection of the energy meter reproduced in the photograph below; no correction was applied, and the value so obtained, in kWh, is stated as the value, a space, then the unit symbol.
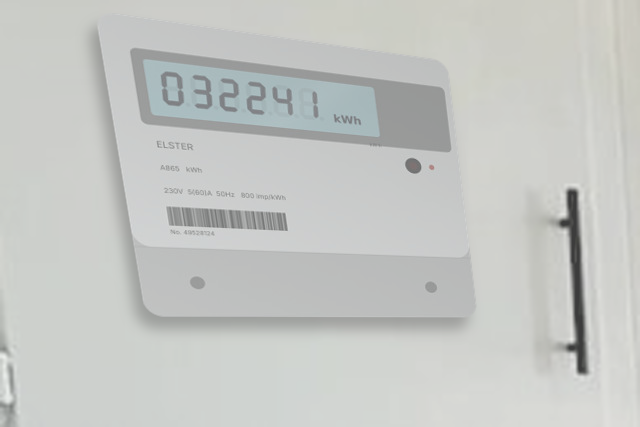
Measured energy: 32241 kWh
